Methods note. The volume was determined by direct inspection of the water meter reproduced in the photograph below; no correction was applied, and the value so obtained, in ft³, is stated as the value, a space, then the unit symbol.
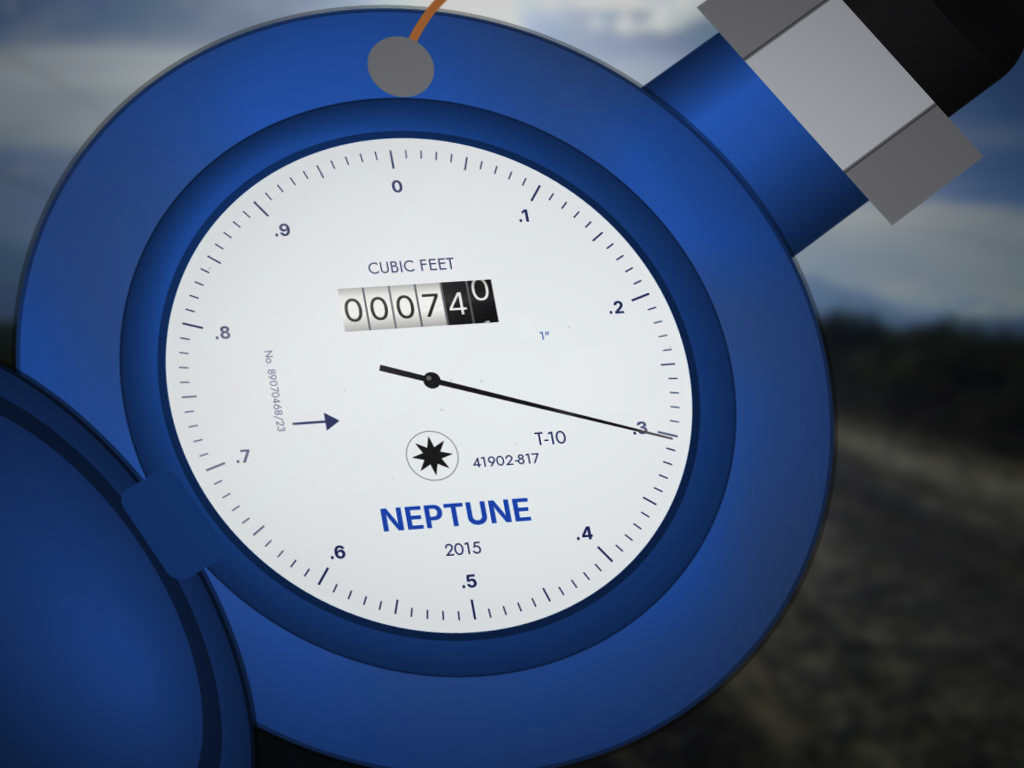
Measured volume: 740.30 ft³
